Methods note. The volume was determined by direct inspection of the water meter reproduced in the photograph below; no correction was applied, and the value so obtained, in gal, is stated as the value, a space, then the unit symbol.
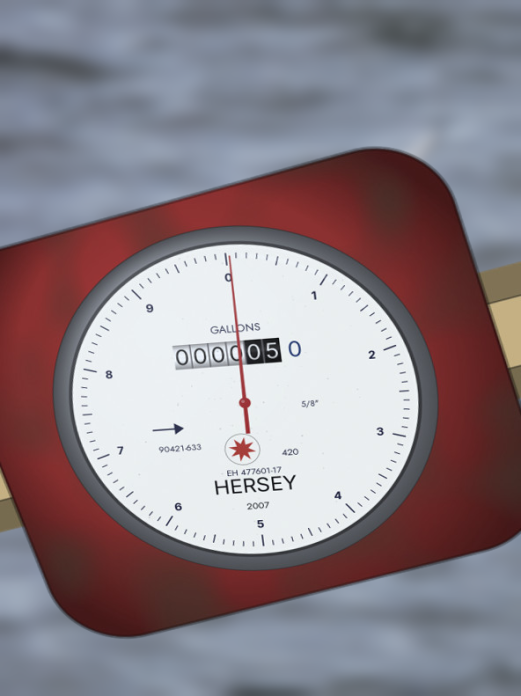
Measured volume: 50.0 gal
